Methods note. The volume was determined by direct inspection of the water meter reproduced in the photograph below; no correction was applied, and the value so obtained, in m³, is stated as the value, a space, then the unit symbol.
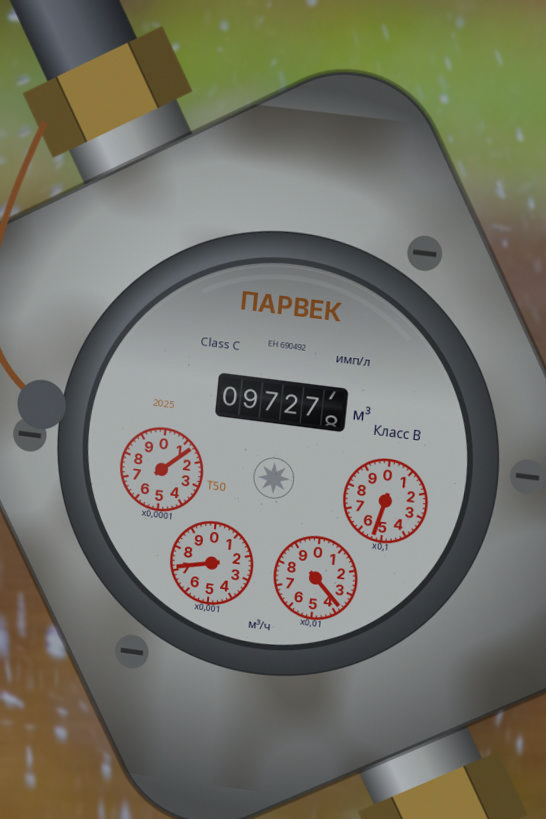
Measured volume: 97277.5371 m³
